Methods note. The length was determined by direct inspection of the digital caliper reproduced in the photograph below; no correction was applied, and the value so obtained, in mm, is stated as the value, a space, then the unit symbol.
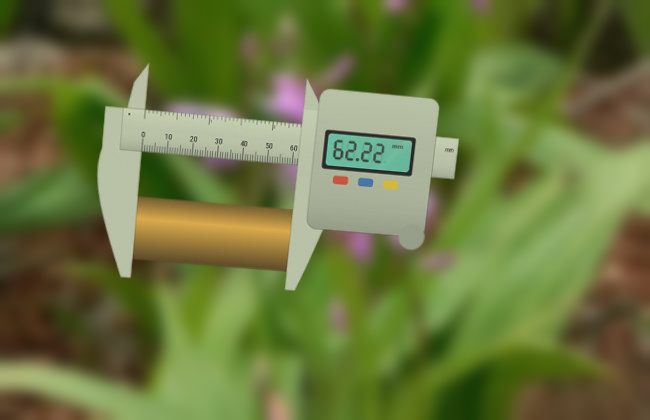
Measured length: 62.22 mm
